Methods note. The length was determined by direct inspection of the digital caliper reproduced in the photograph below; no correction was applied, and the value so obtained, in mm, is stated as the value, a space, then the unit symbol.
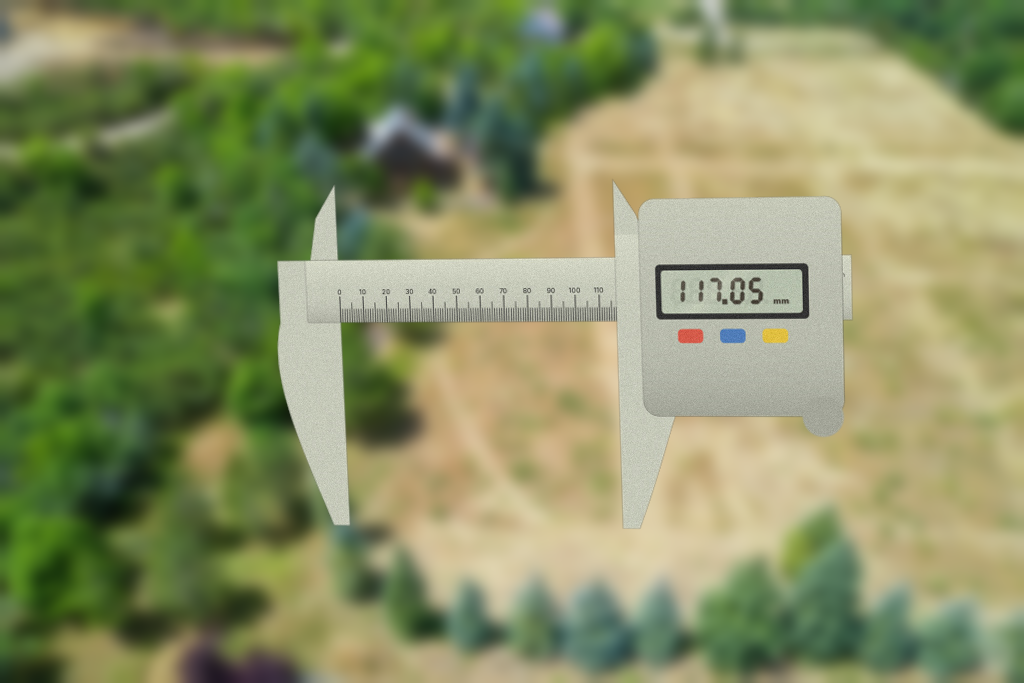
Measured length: 117.05 mm
